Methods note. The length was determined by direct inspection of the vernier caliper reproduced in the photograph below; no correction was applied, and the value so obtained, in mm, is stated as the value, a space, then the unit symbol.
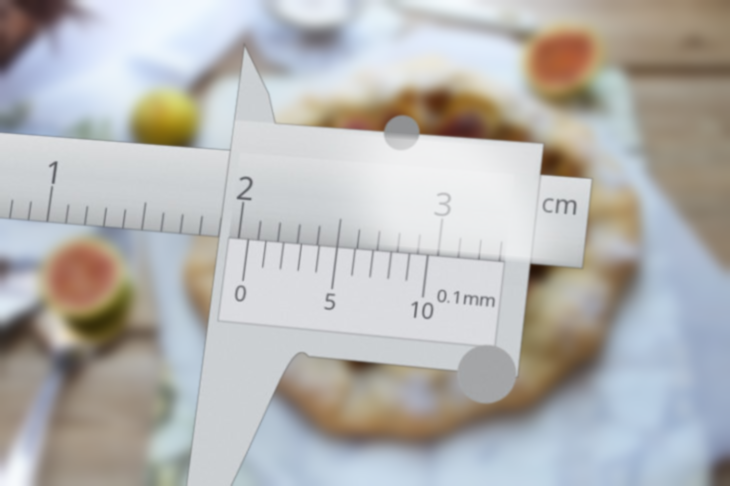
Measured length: 20.5 mm
